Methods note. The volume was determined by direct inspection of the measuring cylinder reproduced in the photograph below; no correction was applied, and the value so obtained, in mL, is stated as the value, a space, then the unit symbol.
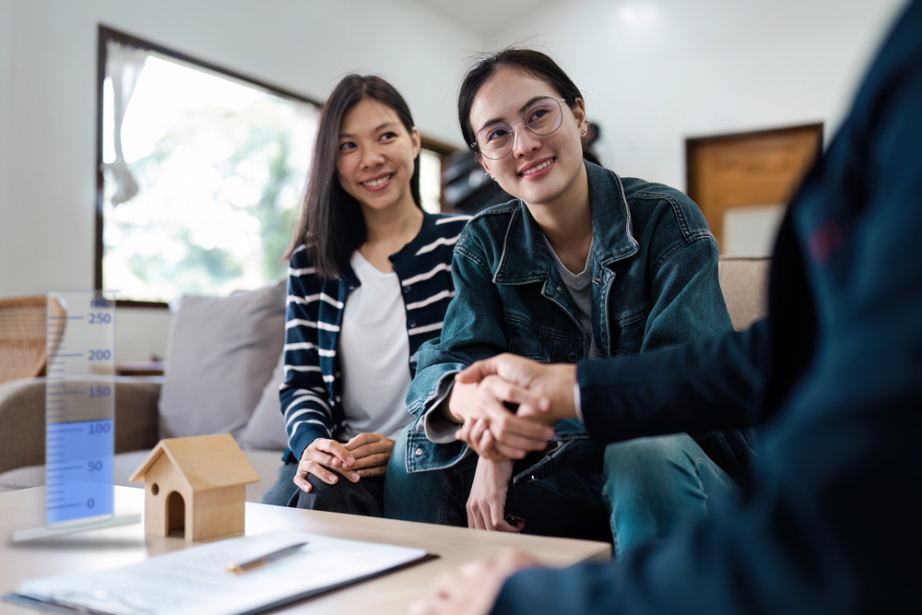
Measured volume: 110 mL
